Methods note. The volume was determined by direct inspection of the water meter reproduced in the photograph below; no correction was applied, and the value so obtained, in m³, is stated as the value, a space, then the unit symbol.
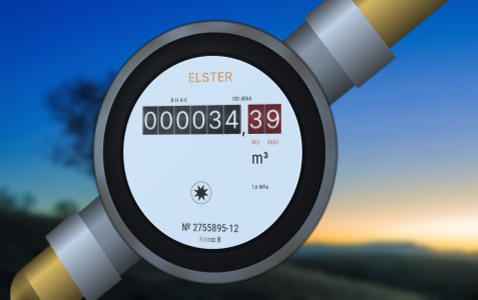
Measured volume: 34.39 m³
